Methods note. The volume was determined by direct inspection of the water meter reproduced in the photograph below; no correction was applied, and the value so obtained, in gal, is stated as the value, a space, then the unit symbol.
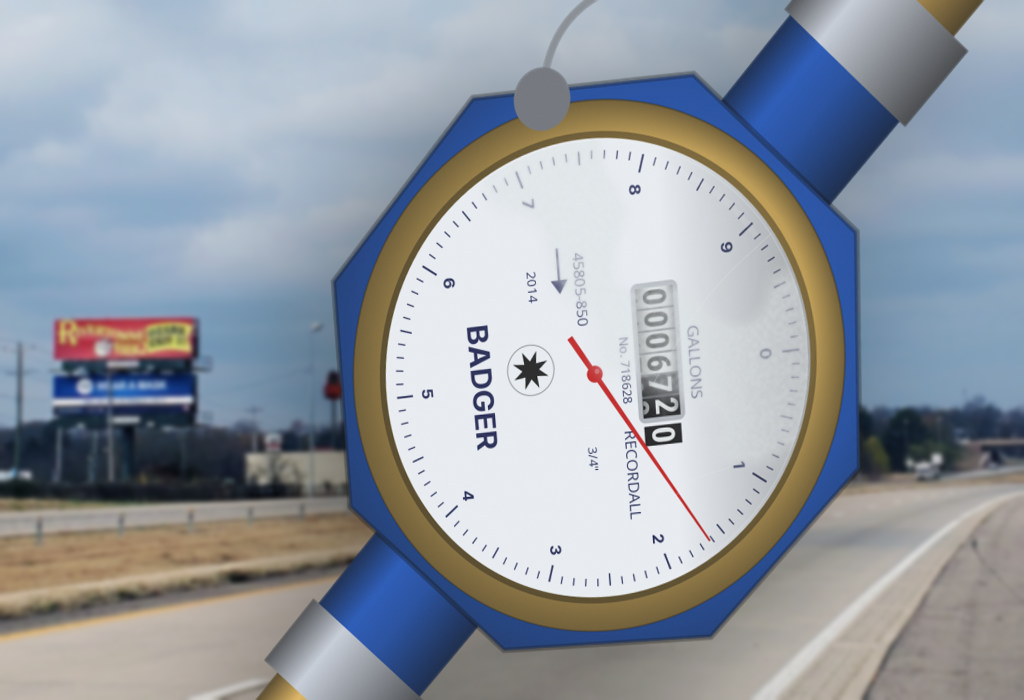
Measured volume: 6721.6 gal
